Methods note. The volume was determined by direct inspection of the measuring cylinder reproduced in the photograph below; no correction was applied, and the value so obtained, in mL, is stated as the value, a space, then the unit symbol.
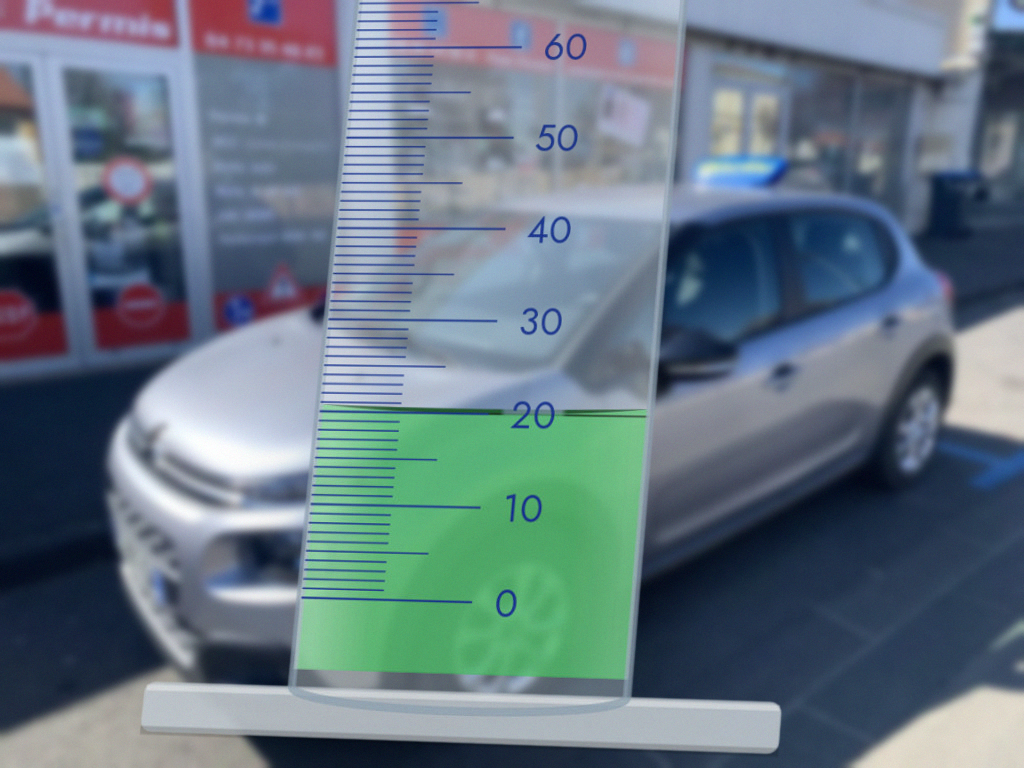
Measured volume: 20 mL
